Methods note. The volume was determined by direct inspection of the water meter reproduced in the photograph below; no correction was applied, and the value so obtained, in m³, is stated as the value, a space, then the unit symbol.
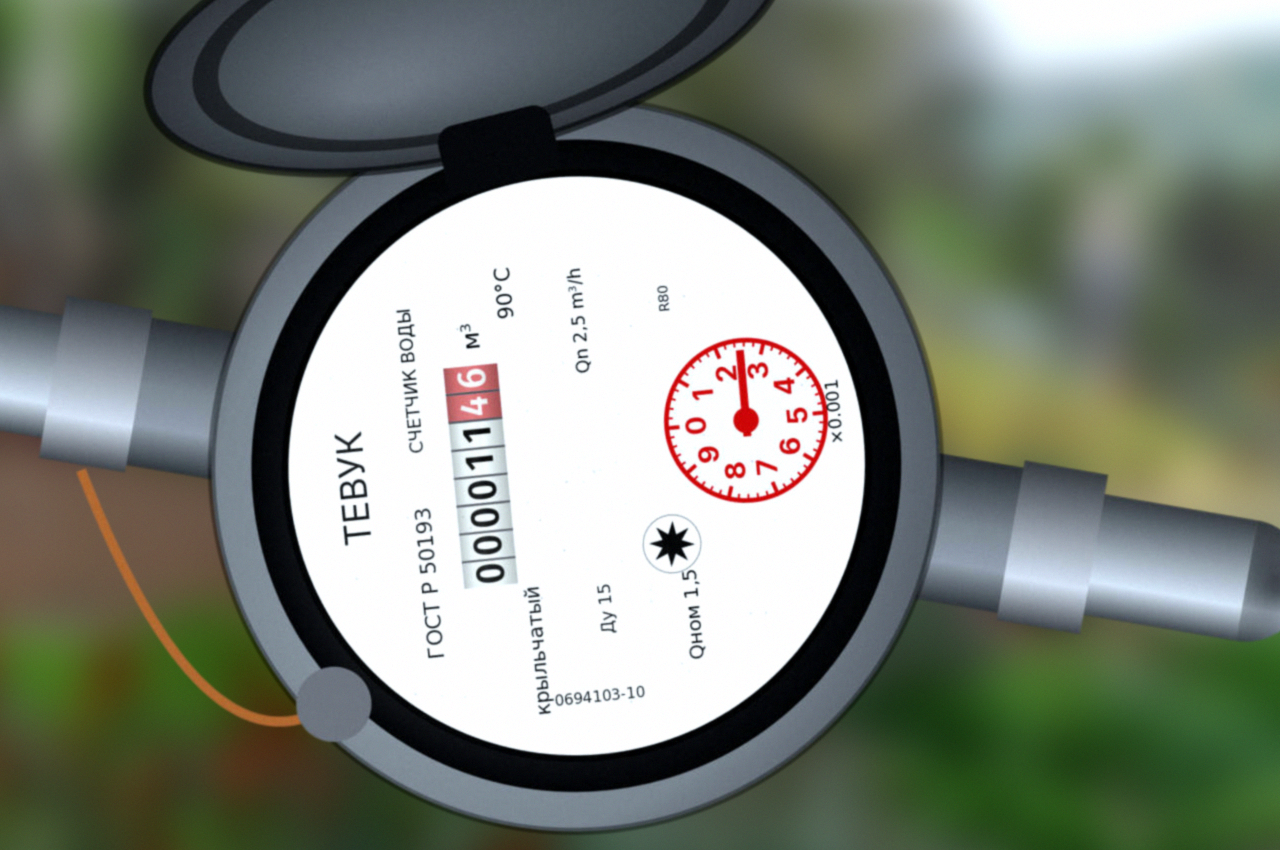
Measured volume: 11.462 m³
